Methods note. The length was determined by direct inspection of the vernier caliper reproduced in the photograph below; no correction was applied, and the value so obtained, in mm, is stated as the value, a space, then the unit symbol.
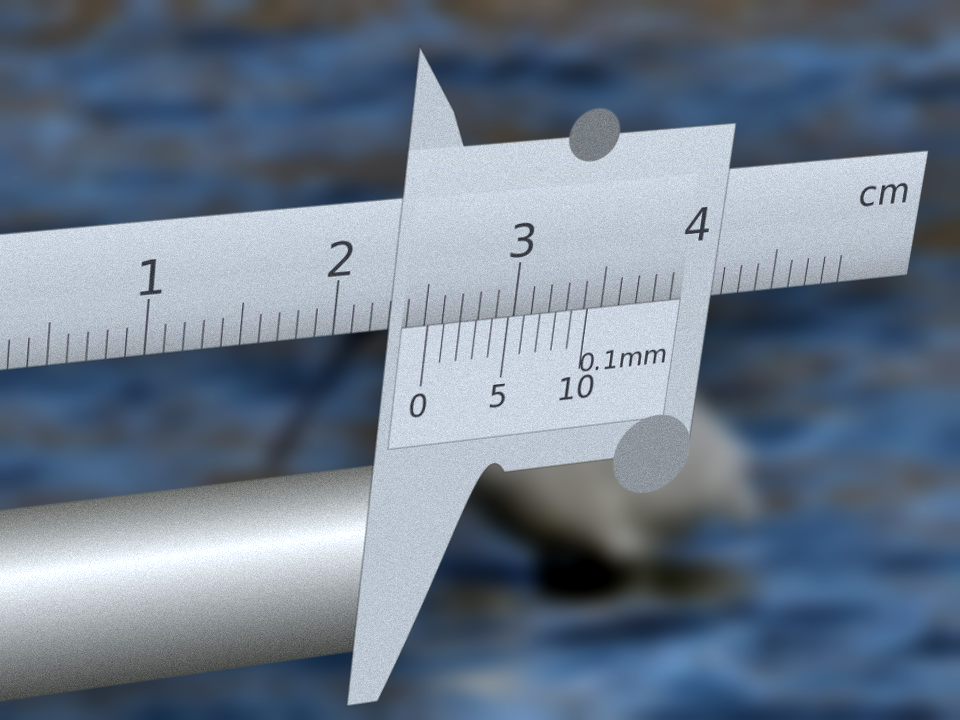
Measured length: 25.2 mm
